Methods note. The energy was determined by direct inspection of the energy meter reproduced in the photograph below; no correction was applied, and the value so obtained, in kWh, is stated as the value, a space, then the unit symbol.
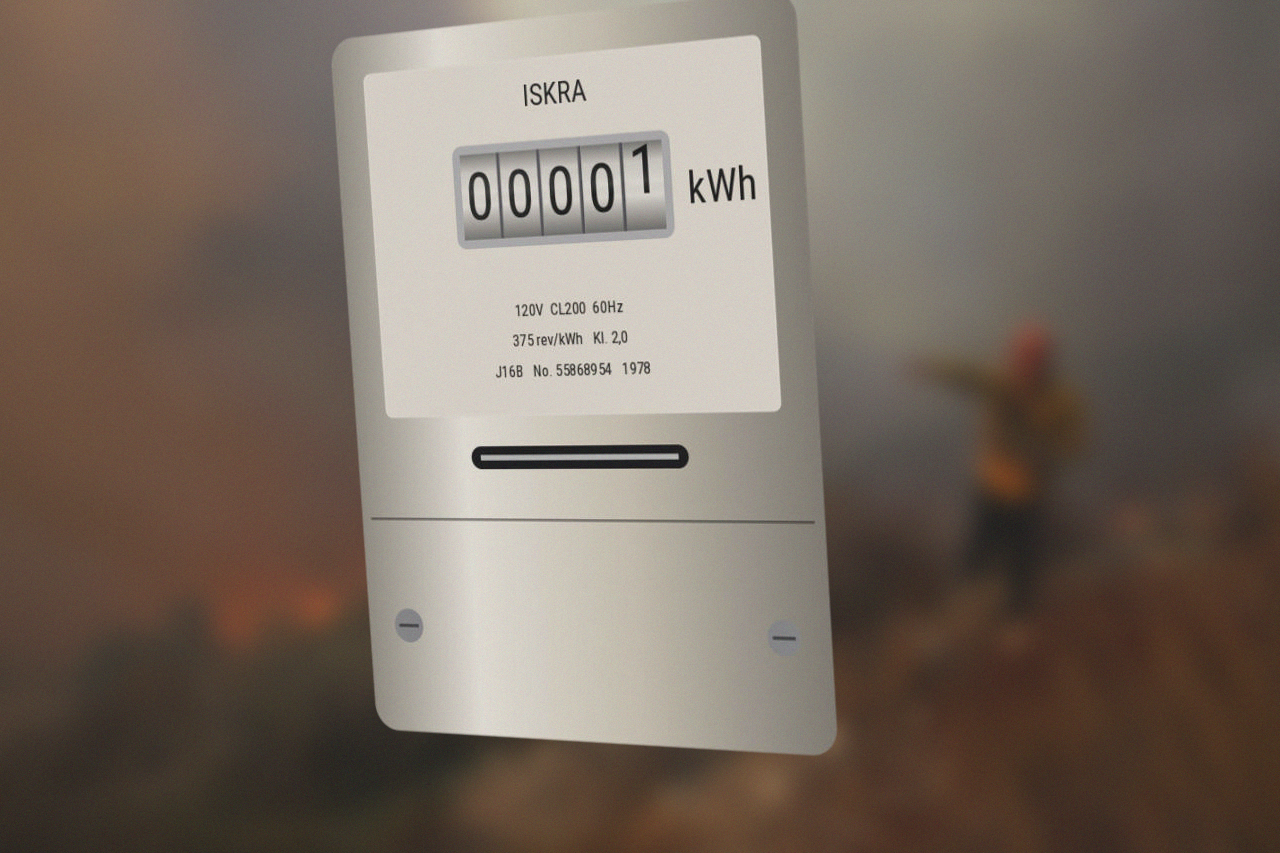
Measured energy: 1 kWh
